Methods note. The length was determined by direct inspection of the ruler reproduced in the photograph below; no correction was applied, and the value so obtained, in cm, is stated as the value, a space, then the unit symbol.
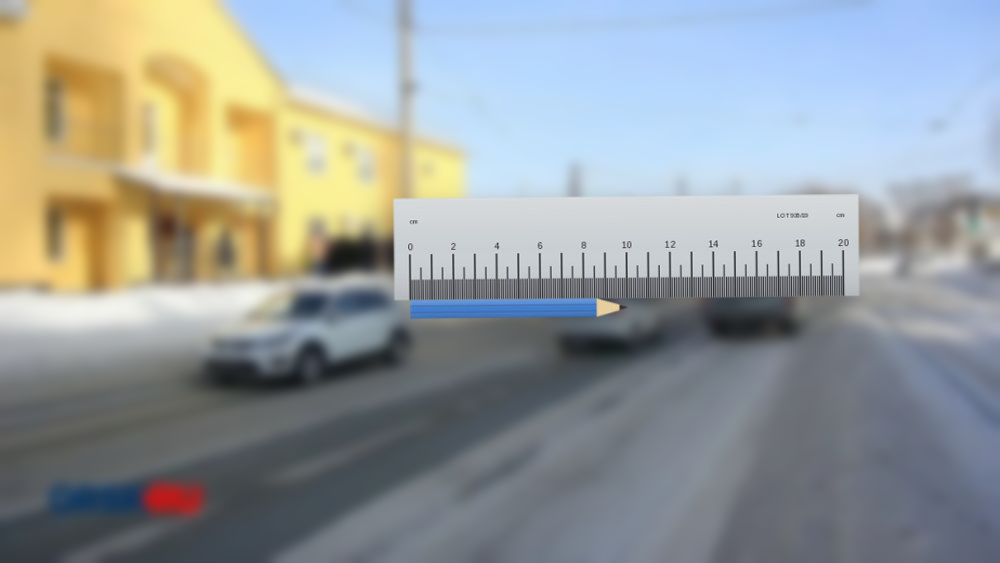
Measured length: 10 cm
